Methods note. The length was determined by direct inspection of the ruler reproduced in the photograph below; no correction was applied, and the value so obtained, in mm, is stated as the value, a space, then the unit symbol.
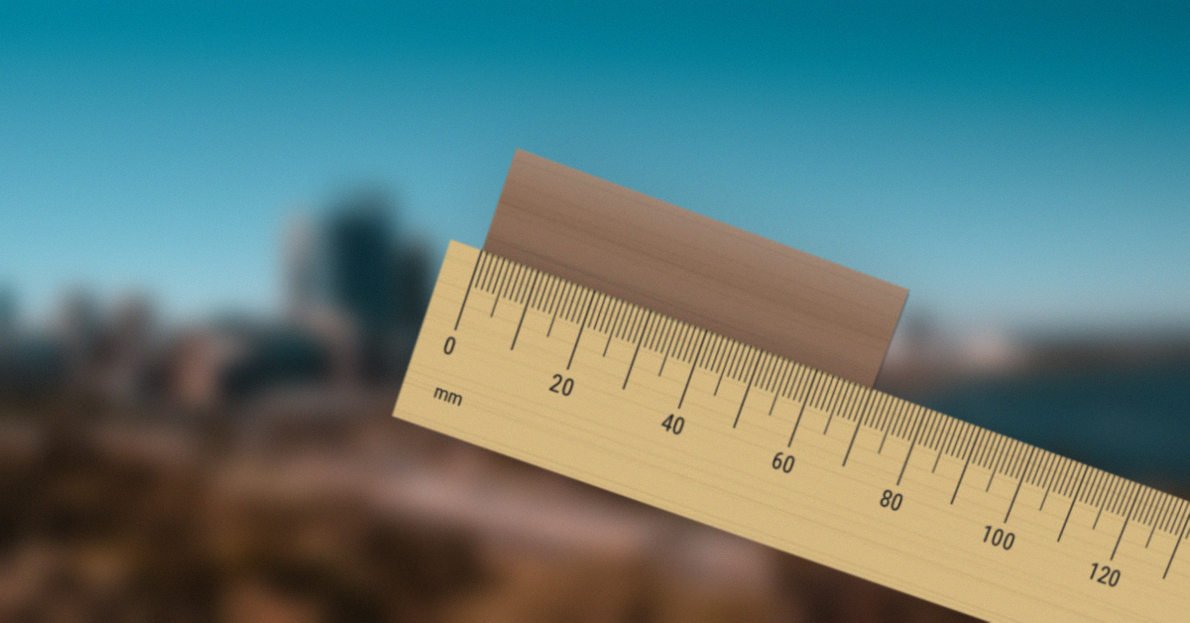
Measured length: 70 mm
